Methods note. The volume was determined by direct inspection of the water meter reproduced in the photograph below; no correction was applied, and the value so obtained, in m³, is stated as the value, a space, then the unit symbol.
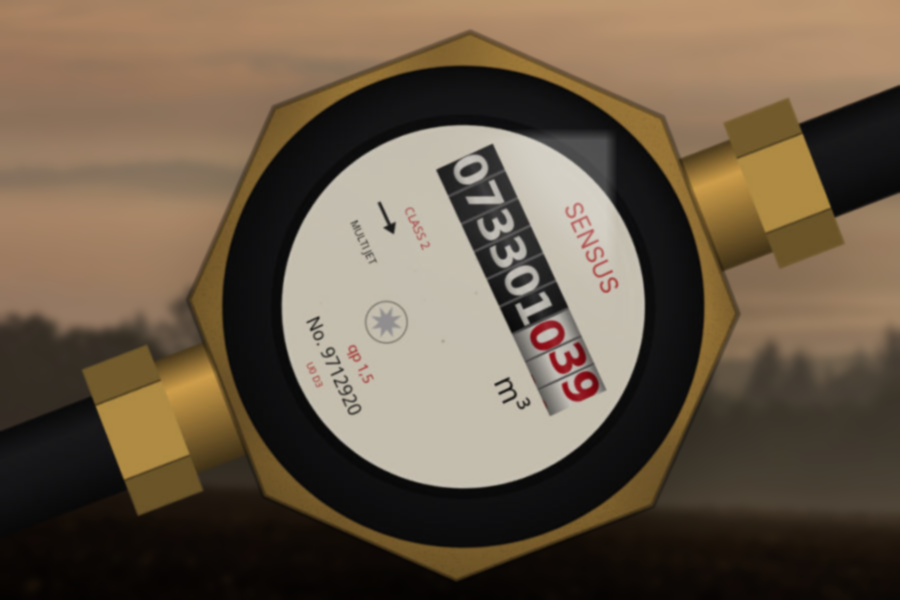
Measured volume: 73301.039 m³
